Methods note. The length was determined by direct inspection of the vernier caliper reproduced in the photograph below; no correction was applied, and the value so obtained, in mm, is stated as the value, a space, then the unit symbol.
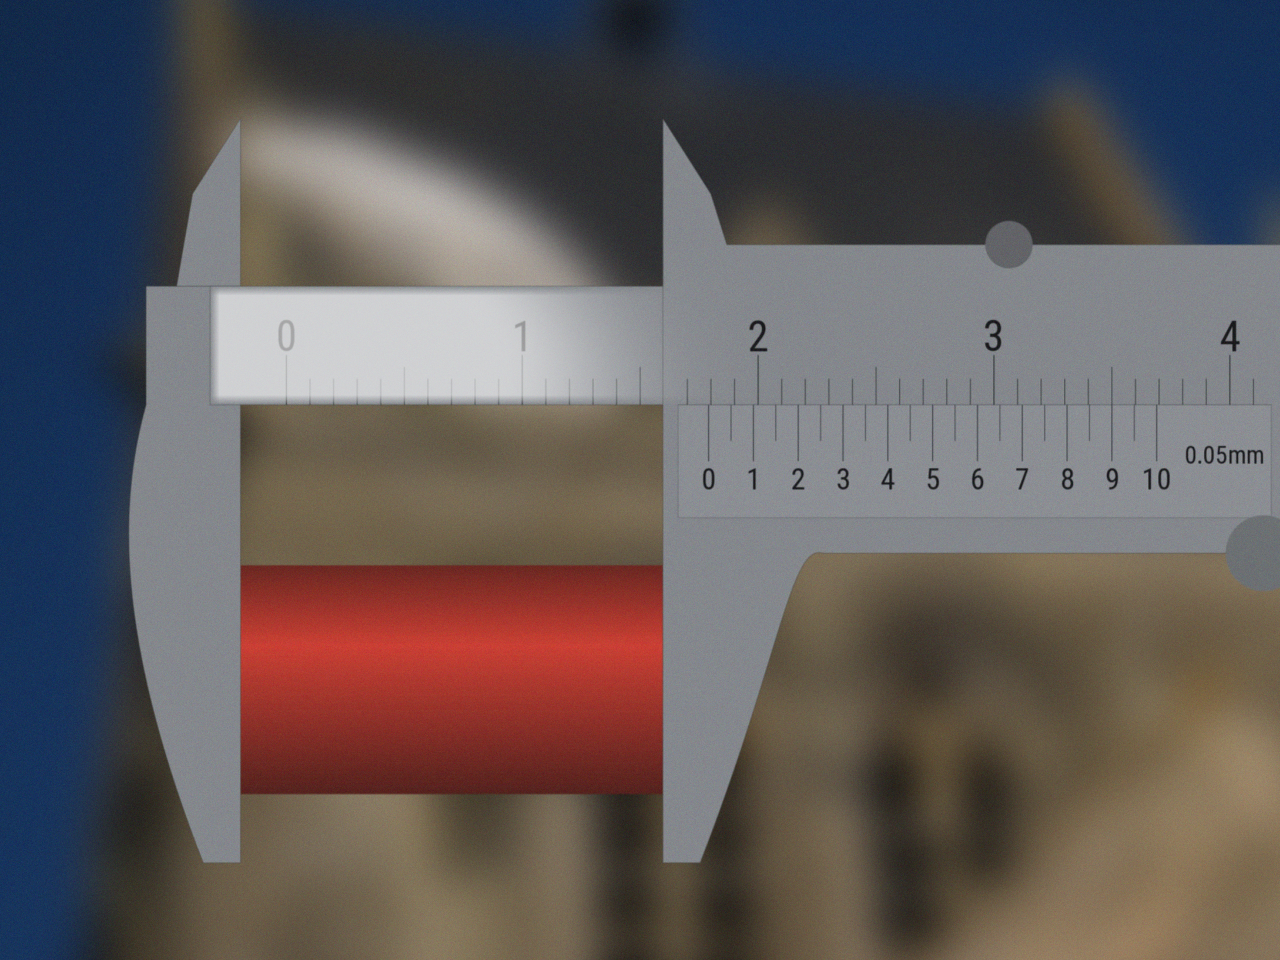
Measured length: 17.90 mm
